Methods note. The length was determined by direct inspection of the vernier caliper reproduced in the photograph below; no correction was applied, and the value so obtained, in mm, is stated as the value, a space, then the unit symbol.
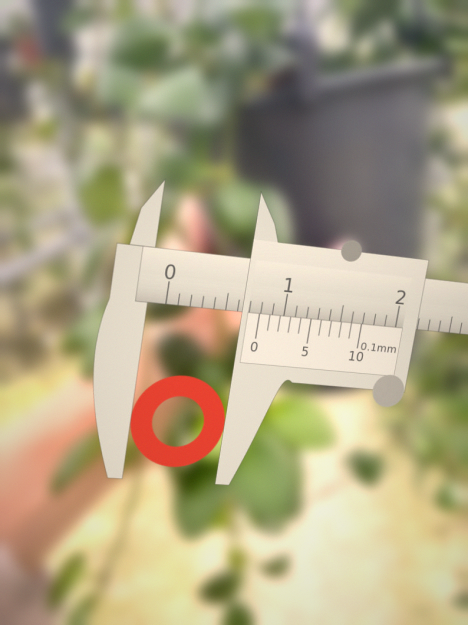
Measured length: 7.9 mm
